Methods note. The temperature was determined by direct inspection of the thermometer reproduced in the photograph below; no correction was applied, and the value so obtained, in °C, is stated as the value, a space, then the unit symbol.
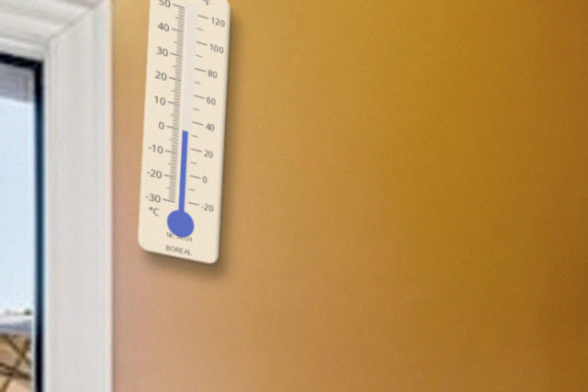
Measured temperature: 0 °C
